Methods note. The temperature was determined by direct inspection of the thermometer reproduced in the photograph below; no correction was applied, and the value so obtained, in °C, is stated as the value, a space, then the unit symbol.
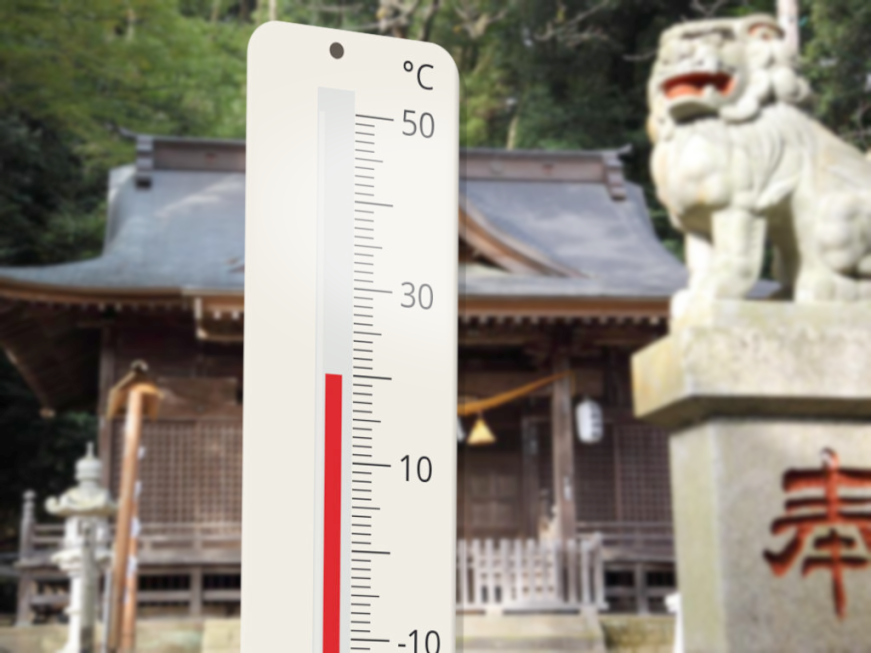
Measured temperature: 20 °C
